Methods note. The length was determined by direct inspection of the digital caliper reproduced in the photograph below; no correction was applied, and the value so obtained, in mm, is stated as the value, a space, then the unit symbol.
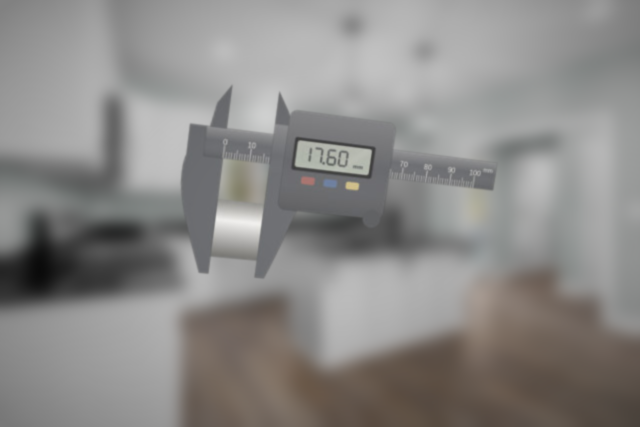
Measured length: 17.60 mm
